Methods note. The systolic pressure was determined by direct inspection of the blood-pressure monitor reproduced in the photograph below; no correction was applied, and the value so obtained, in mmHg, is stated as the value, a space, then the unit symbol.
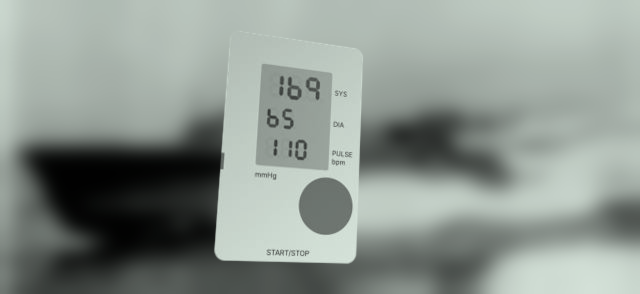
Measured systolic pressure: 169 mmHg
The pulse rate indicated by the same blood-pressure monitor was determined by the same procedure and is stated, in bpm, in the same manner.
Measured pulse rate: 110 bpm
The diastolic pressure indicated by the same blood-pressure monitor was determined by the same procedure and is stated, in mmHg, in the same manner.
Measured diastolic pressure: 65 mmHg
